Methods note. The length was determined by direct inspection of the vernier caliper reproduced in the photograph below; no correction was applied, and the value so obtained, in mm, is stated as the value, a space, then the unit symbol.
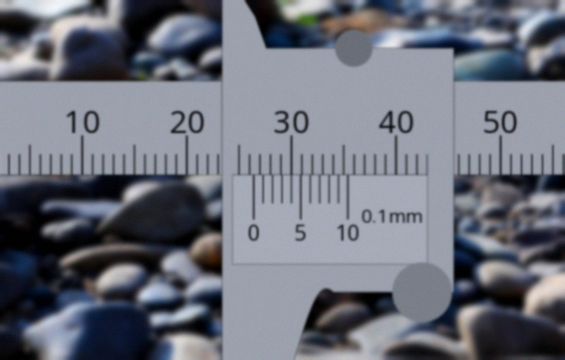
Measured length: 26.4 mm
